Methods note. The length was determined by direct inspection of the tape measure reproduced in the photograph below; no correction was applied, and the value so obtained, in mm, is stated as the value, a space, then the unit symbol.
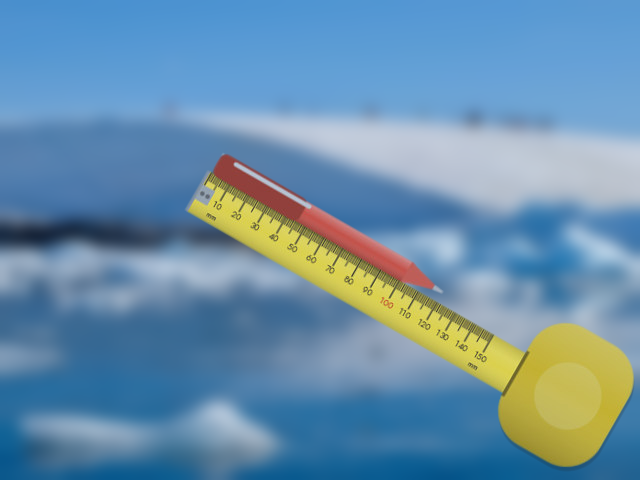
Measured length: 120 mm
